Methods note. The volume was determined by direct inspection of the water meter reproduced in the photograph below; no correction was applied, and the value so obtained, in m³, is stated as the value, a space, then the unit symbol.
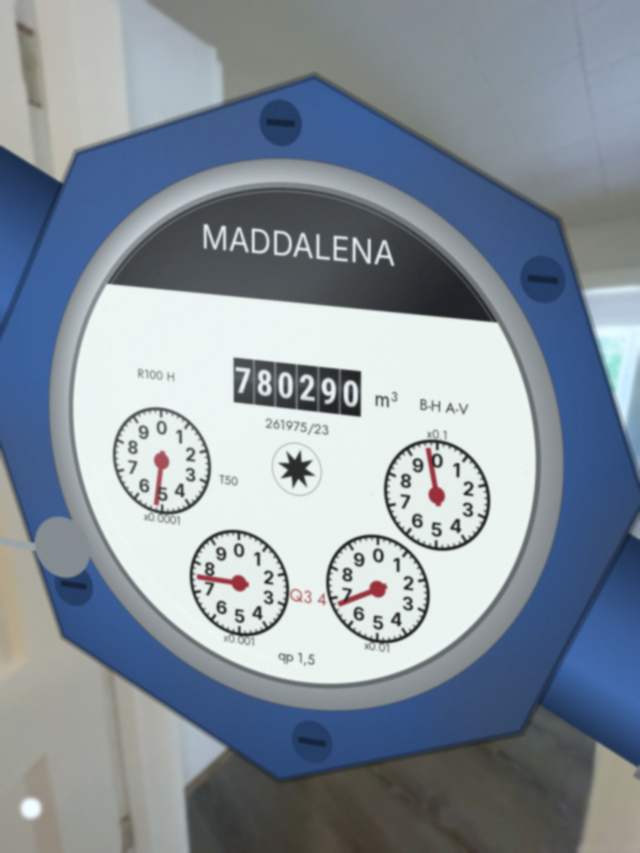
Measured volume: 780289.9675 m³
